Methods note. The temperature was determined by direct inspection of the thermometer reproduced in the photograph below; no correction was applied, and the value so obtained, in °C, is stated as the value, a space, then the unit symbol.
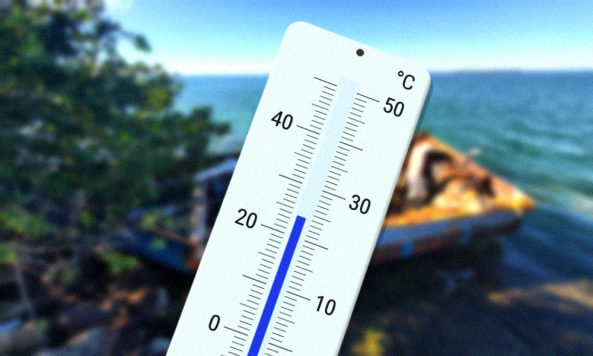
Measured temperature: 24 °C
